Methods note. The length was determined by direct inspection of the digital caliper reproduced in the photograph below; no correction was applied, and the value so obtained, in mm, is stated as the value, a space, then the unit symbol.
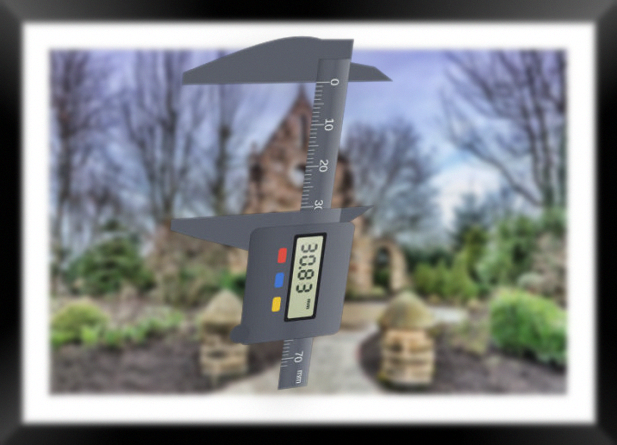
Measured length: 30.83 mm
